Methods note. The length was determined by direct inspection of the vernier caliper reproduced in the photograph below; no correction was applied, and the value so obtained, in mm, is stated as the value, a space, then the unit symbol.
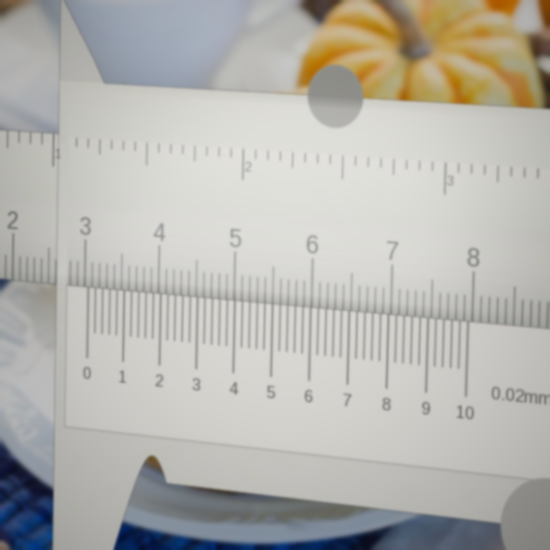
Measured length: 30.5 mm
